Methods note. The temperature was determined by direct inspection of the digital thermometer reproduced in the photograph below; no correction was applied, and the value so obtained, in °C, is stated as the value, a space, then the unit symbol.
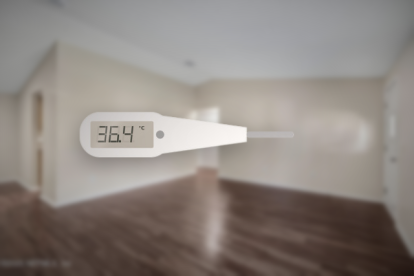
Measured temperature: 36.4 °C
